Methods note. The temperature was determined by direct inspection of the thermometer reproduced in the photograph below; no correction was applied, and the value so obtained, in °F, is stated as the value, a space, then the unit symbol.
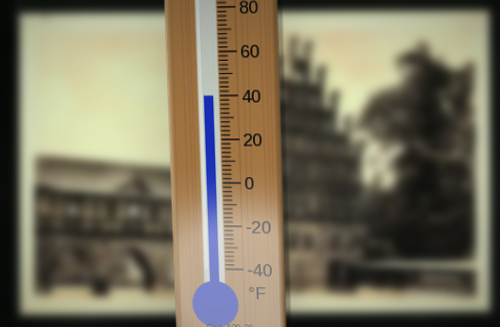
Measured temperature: 40 °F
